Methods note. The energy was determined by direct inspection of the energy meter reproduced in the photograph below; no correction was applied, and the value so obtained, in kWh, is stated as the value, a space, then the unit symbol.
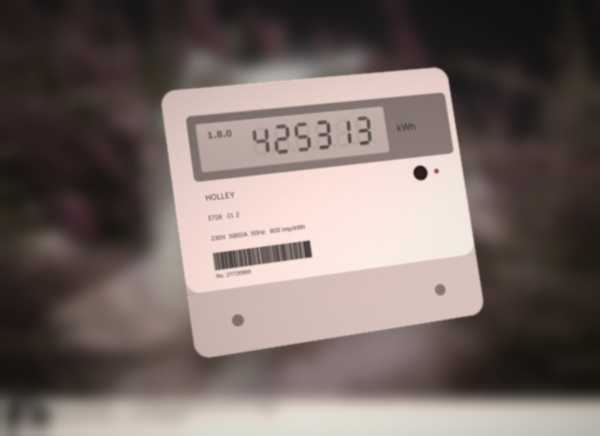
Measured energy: 425313 kWh
